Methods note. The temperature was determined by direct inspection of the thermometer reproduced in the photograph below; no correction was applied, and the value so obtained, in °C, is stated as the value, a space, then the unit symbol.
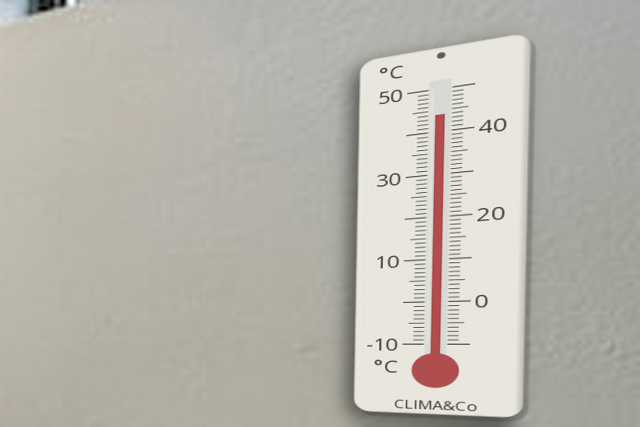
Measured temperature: 44 °C
